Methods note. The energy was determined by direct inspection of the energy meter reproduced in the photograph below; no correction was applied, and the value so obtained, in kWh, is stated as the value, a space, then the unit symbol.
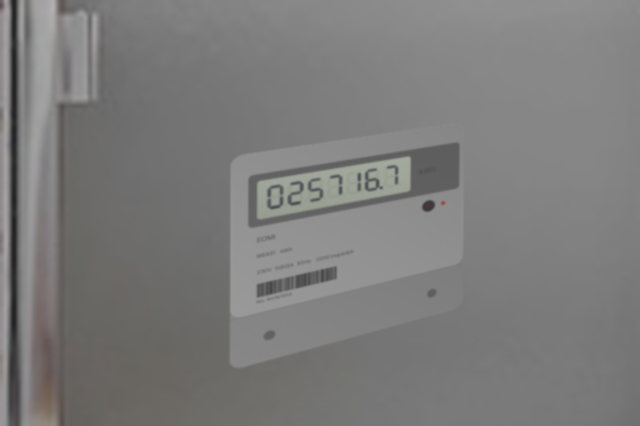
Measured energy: 25716.7 kWh
